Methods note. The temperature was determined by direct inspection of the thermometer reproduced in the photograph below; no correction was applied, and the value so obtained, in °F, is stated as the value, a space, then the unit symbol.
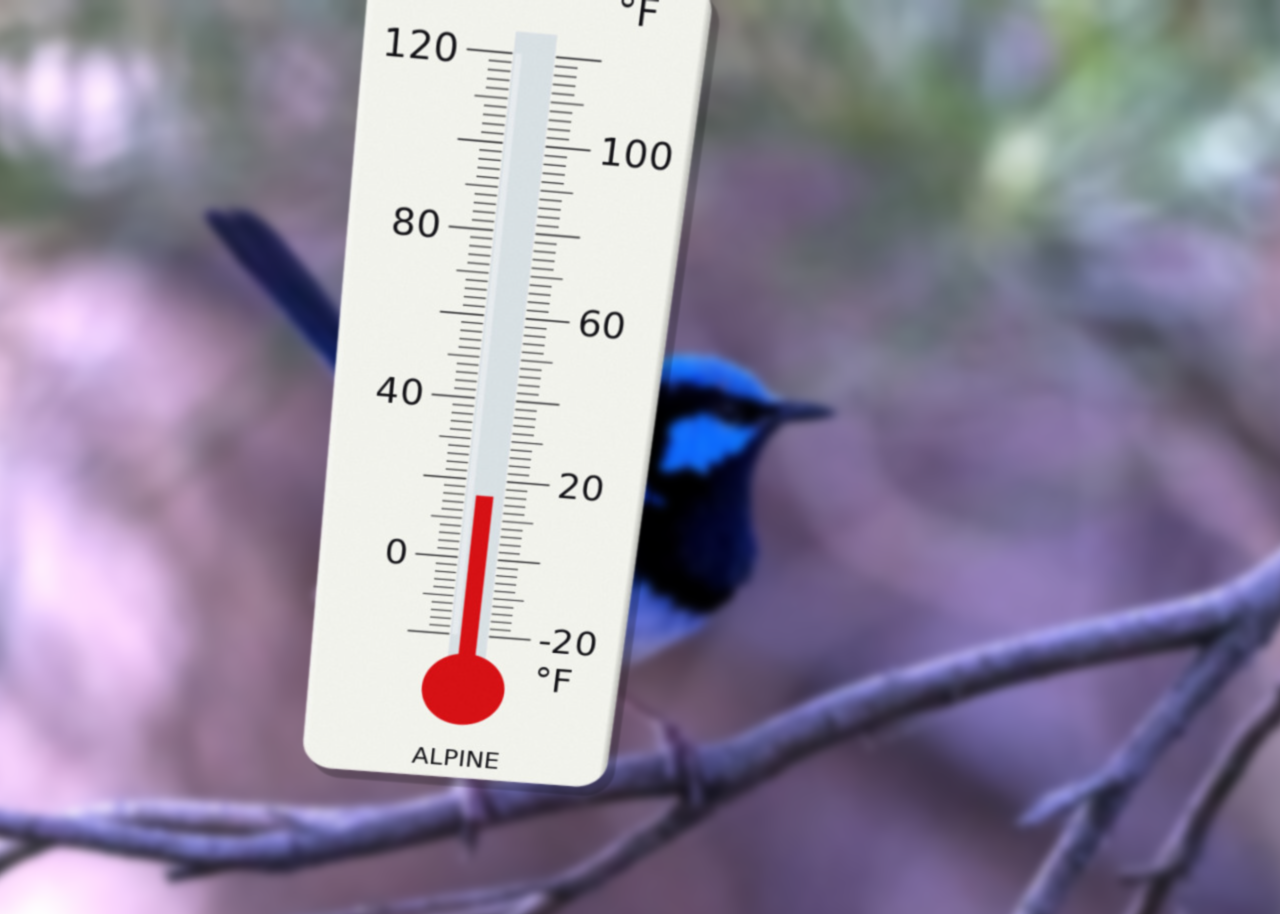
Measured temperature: 16 °F
